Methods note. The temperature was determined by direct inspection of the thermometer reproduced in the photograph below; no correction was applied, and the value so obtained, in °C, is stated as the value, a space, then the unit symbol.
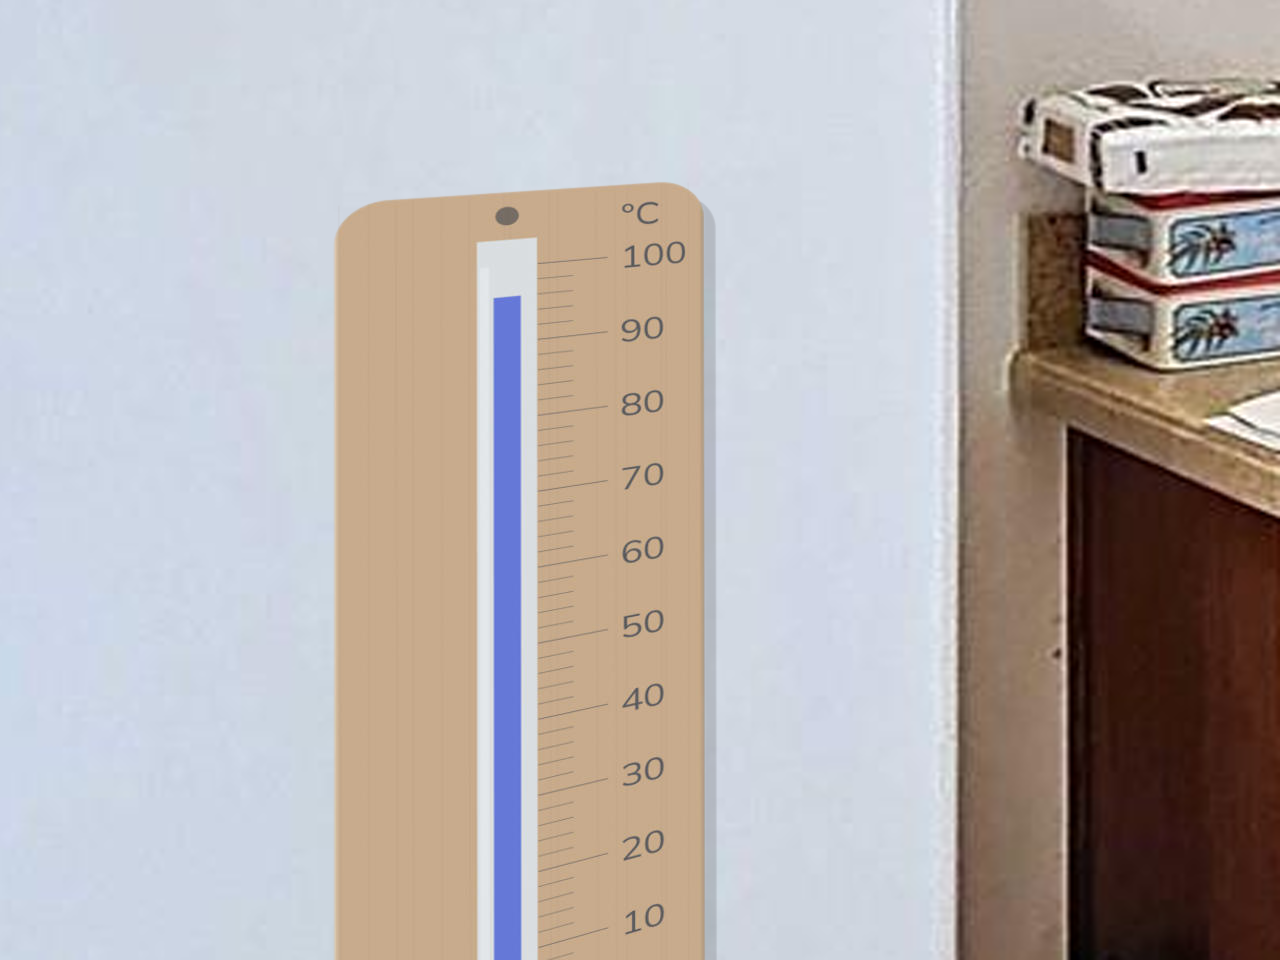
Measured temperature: 96 °C
